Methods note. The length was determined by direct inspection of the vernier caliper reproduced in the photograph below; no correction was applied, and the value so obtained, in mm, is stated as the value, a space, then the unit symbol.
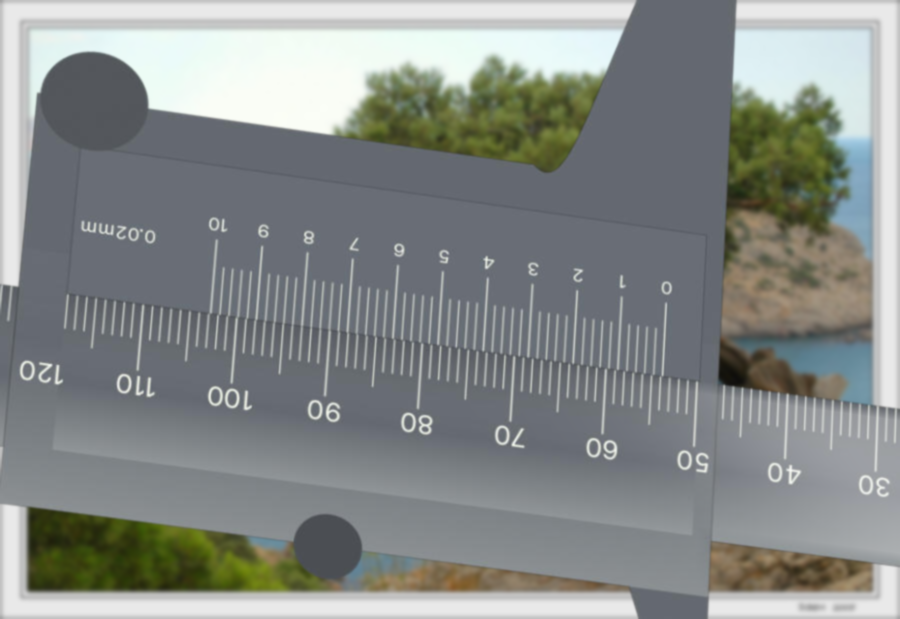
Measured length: 53.8 mm
